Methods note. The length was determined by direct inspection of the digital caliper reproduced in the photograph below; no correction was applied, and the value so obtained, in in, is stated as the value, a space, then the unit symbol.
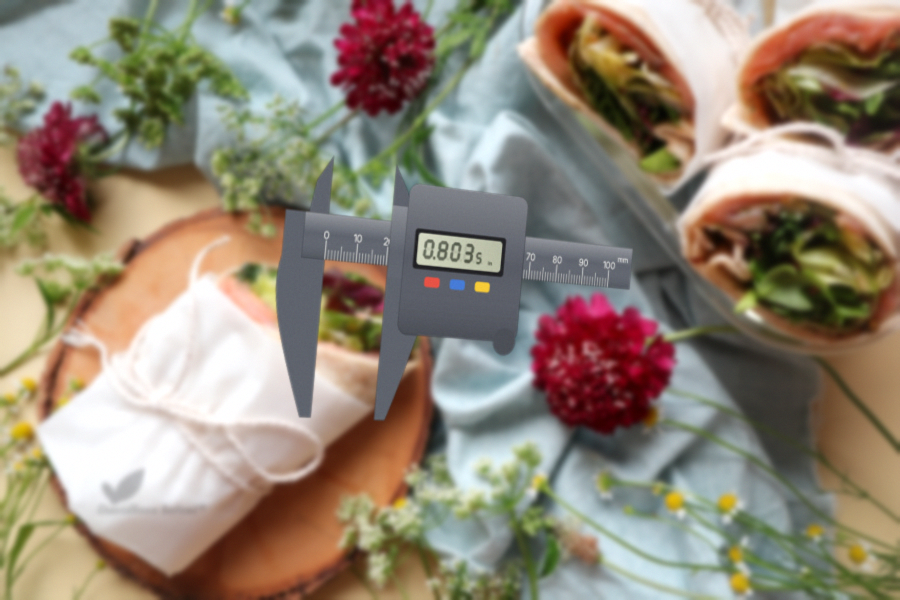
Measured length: 0.8035 in
